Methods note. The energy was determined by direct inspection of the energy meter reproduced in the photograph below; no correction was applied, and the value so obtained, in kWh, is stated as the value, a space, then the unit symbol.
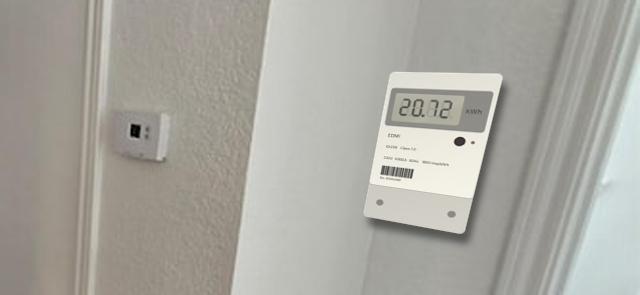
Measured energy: 20.72 kWh
